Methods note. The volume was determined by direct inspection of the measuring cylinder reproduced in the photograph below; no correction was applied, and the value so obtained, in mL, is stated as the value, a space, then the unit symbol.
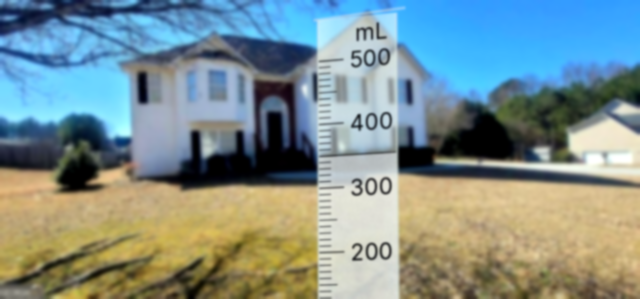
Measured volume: 350 mL
